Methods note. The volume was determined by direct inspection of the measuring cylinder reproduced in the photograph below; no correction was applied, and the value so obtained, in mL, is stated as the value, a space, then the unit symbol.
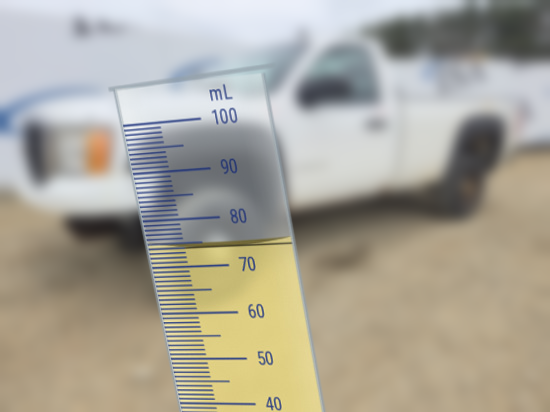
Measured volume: 74 mL
